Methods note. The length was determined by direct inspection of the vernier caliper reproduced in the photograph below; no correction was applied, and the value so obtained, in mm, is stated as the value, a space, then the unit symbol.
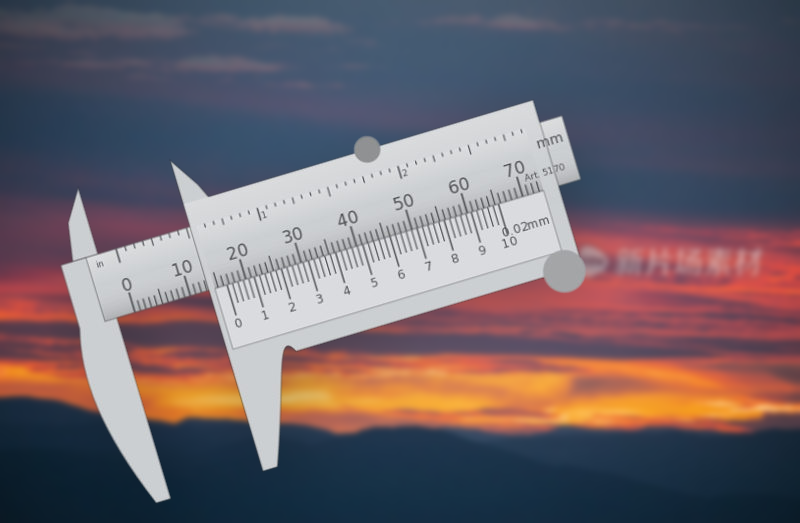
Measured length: 16.6 mm
